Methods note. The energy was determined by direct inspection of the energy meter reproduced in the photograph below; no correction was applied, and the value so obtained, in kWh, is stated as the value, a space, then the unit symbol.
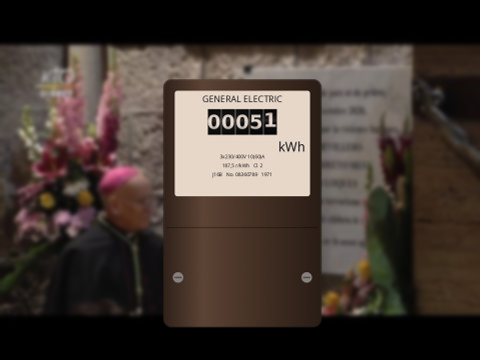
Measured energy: 51 kWh
